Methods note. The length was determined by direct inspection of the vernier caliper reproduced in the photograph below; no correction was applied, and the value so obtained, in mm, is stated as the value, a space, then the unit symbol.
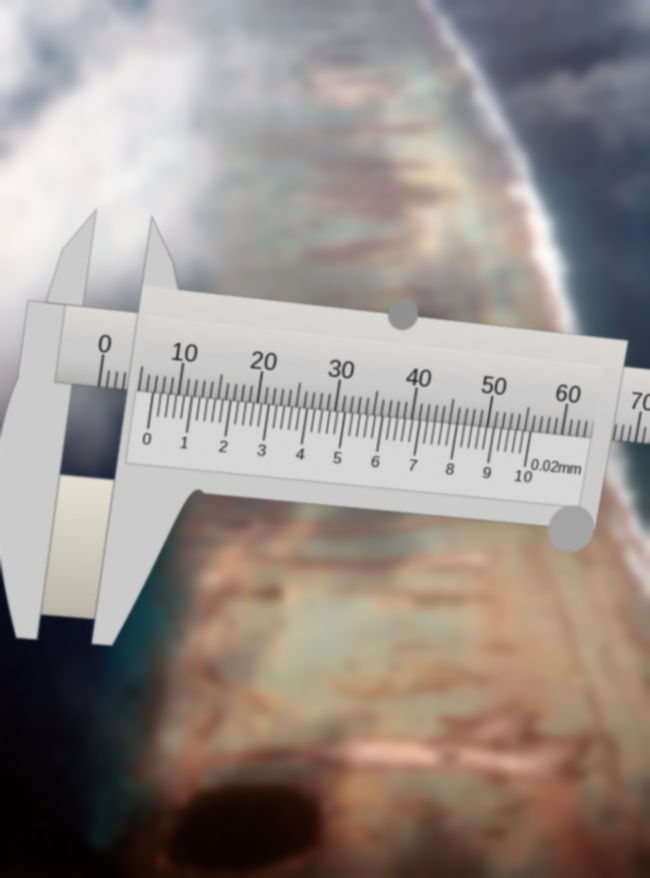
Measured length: 6.8 mm
